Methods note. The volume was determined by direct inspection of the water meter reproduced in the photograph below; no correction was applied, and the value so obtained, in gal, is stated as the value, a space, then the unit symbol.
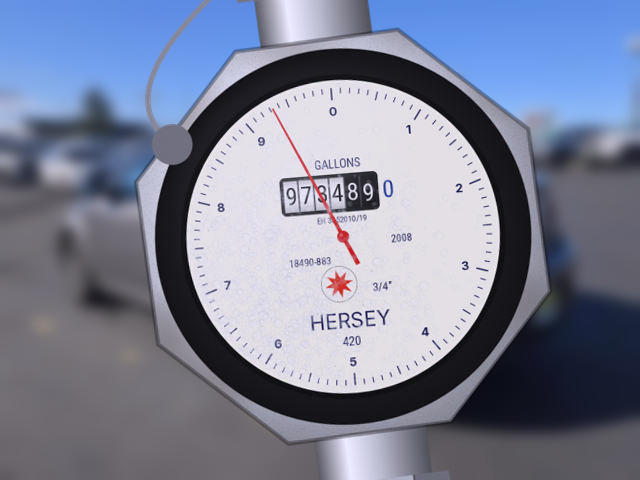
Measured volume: 9734889.3 gal
